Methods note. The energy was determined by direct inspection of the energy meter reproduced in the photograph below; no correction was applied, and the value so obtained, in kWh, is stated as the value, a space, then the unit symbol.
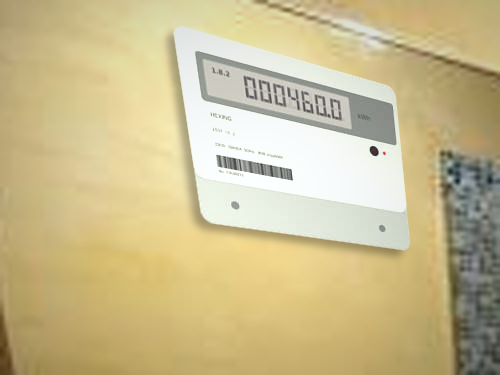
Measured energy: 460.0 kWh
